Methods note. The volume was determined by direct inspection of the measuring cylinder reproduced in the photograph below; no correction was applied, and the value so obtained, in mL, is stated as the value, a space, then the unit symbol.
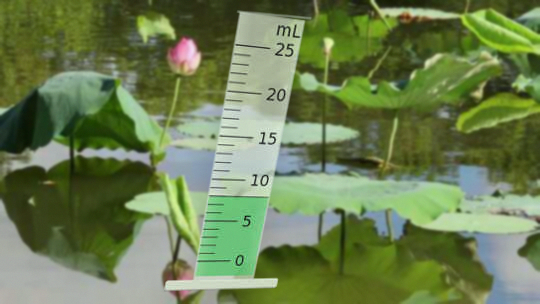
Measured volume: 8 mL
